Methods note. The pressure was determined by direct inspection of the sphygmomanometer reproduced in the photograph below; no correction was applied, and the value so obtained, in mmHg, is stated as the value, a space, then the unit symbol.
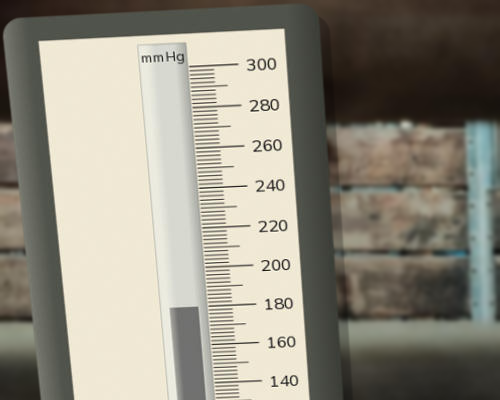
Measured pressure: 180 mmHg
